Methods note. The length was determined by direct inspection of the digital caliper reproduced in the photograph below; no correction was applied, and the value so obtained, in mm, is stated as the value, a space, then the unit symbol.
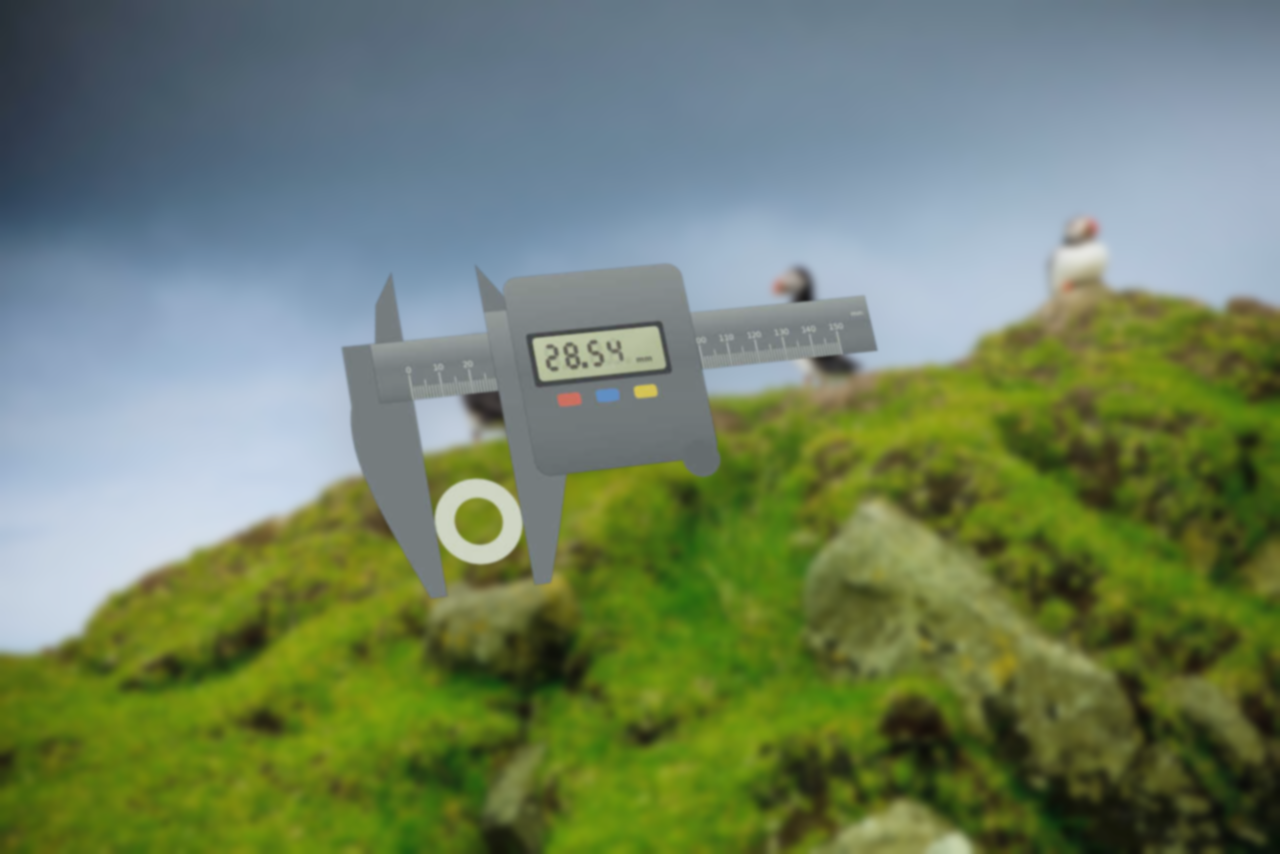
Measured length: 28.54 mm
